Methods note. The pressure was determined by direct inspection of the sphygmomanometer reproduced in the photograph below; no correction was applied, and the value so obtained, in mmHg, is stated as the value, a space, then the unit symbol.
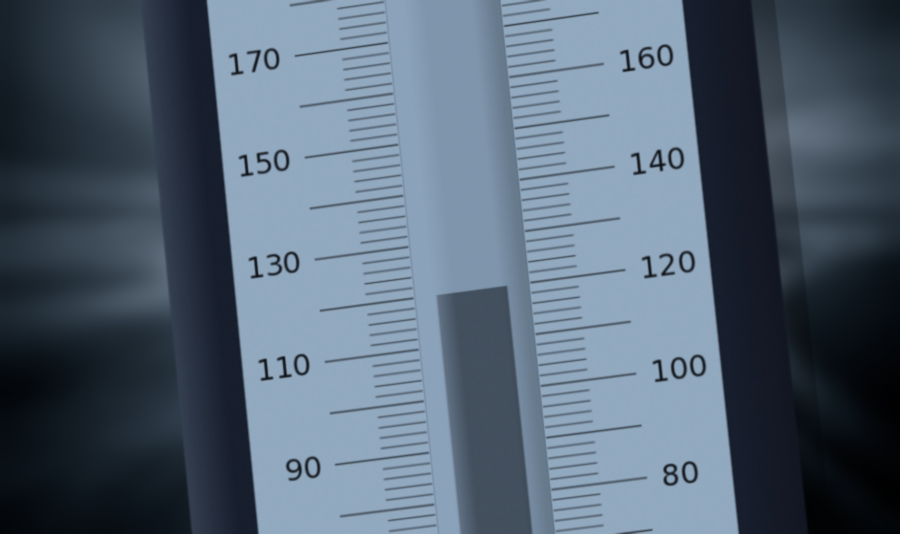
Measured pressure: 120 mmHg
